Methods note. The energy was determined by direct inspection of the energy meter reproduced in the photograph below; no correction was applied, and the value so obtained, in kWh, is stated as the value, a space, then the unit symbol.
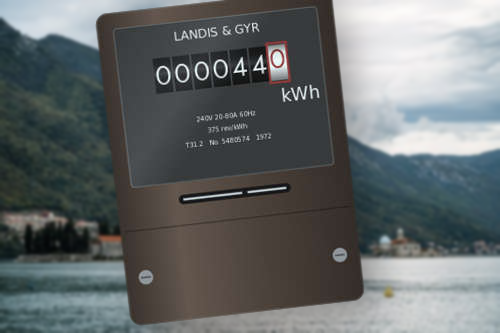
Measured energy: 44.0 kWh
